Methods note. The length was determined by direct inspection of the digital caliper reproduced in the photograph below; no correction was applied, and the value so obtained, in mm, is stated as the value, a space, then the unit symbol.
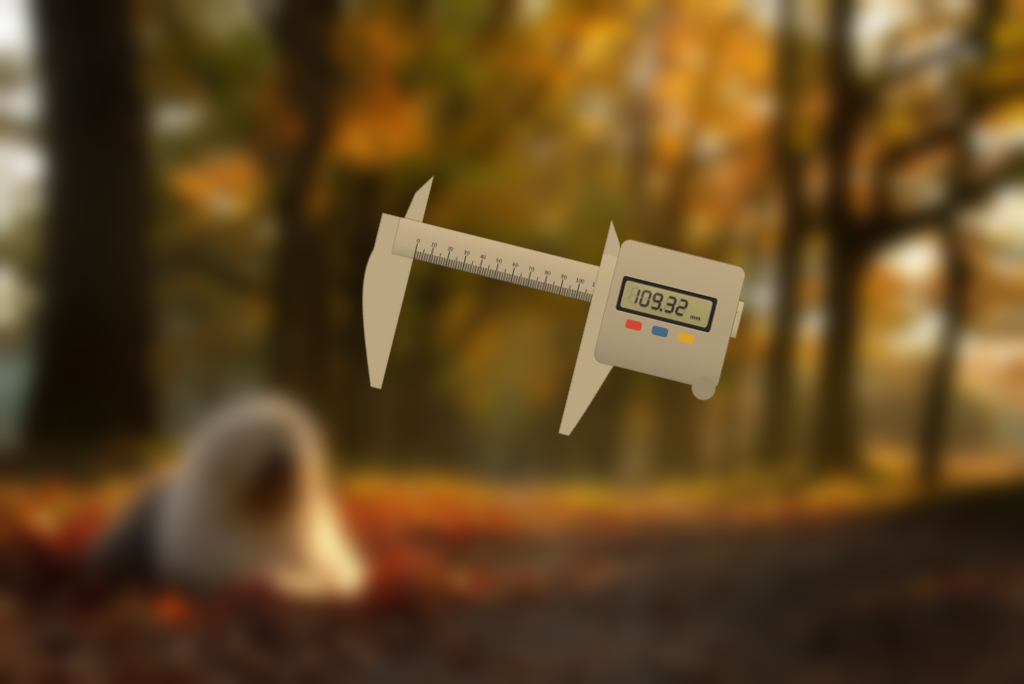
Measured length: 109.32 mm
